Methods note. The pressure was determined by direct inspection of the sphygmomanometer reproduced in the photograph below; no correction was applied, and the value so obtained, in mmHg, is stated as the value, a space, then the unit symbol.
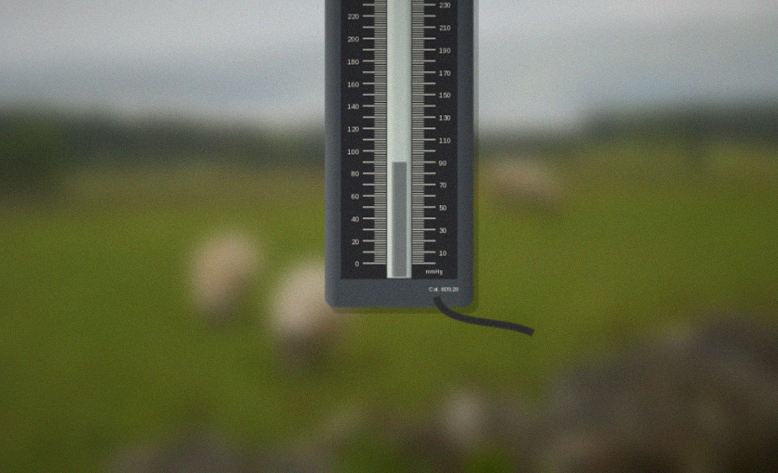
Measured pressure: 90 mmHg
